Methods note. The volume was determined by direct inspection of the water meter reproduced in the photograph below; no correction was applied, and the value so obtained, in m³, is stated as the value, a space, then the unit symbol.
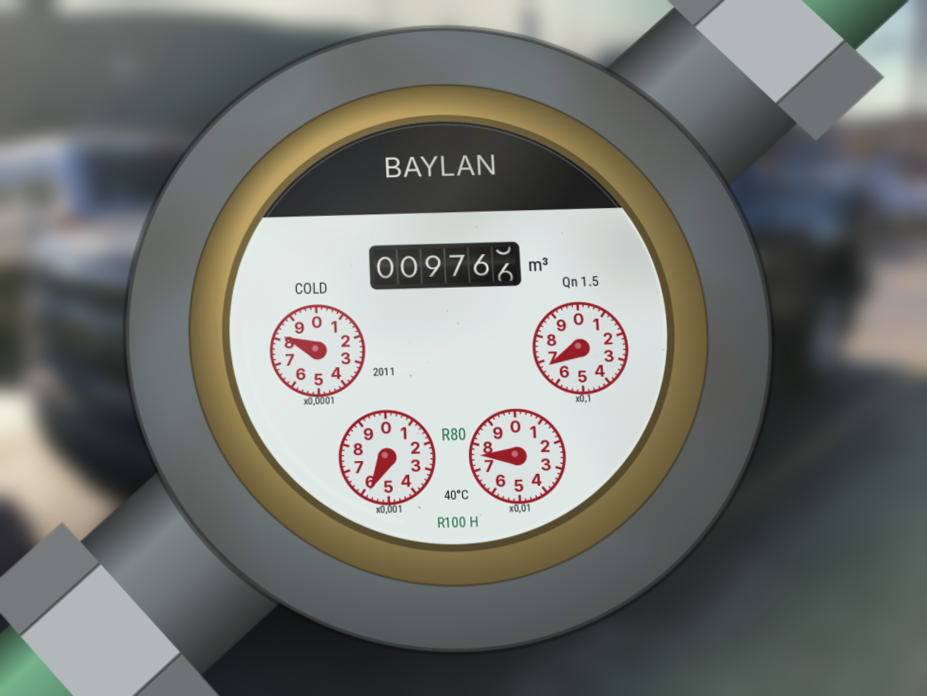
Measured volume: 9765.6758 m³
